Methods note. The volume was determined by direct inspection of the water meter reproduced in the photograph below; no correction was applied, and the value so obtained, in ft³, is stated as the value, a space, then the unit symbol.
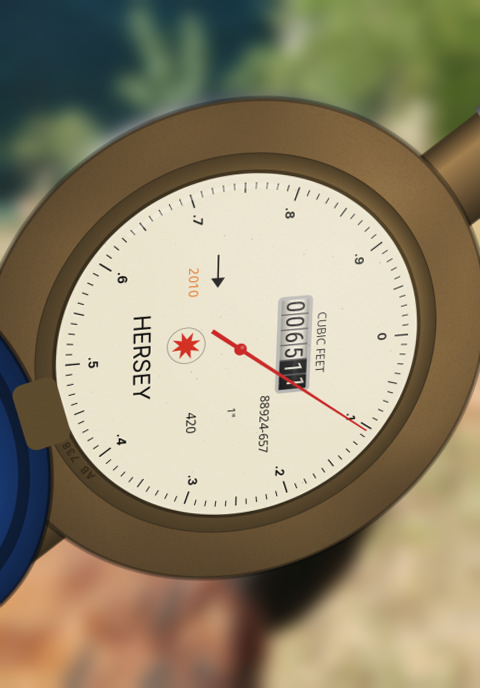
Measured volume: 6511.10 ft³
